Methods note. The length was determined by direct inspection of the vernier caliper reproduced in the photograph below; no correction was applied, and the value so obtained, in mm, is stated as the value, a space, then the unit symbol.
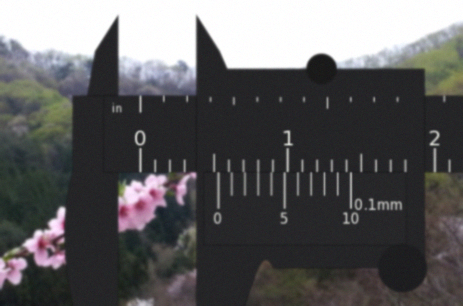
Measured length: 5.3 mm
